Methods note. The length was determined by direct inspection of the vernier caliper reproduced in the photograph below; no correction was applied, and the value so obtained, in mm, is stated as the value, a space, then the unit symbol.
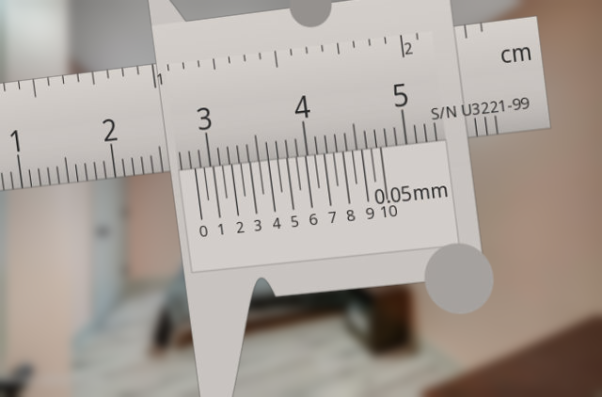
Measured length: 28.4 mm
